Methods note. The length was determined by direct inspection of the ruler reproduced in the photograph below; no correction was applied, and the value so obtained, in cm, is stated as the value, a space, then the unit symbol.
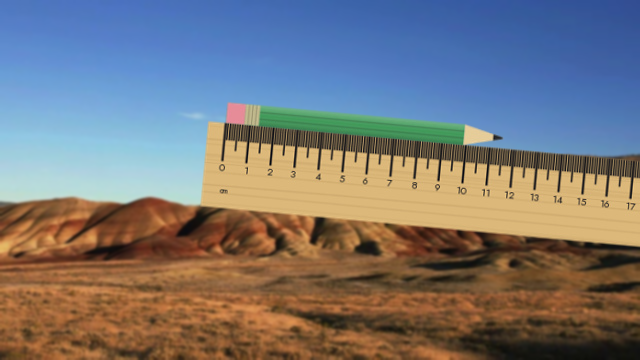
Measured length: 11.5 cm
